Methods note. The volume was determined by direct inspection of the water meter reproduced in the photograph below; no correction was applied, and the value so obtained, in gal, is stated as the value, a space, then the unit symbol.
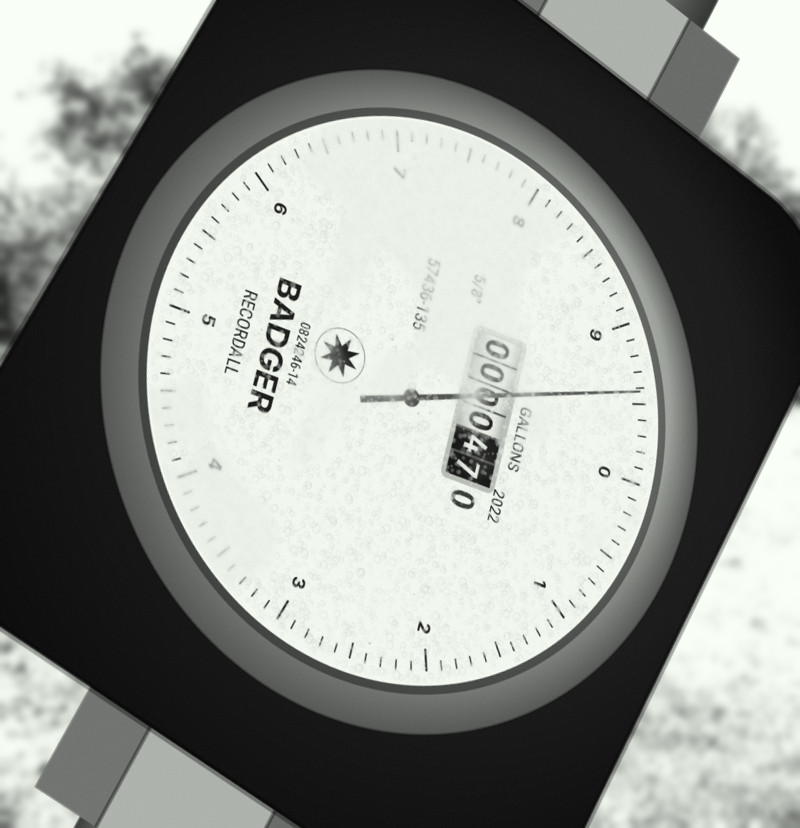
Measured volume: 469.4 gal
